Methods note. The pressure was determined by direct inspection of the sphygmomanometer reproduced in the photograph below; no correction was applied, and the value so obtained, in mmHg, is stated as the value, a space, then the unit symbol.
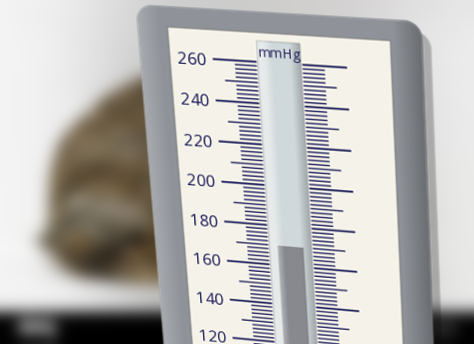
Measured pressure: 170 mmHg
